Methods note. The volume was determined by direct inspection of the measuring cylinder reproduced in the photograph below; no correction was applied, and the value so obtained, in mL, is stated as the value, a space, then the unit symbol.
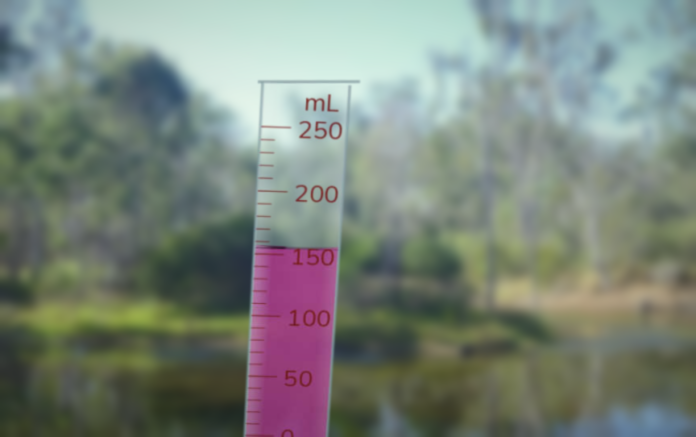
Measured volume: 155 mL
